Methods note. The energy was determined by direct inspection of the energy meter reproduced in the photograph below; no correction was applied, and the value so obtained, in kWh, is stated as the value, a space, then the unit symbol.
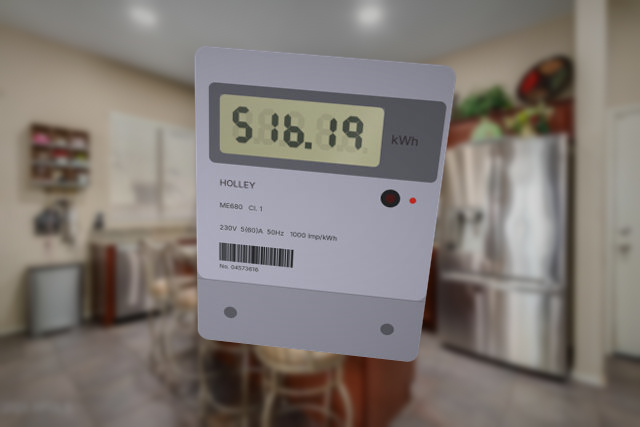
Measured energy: 516.19 kWh
